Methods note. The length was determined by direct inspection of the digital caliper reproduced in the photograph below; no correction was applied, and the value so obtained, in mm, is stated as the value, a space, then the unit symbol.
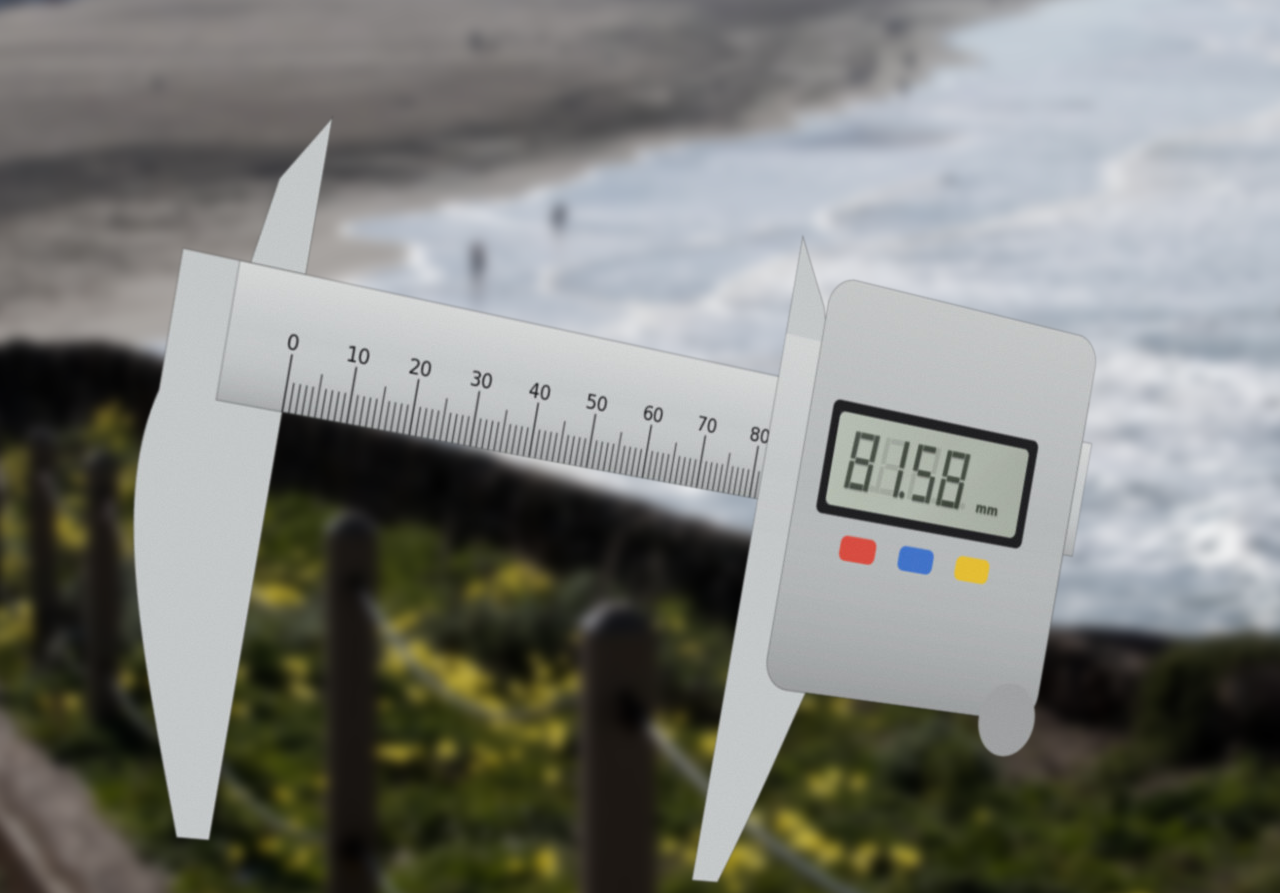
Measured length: 81.58 mm
